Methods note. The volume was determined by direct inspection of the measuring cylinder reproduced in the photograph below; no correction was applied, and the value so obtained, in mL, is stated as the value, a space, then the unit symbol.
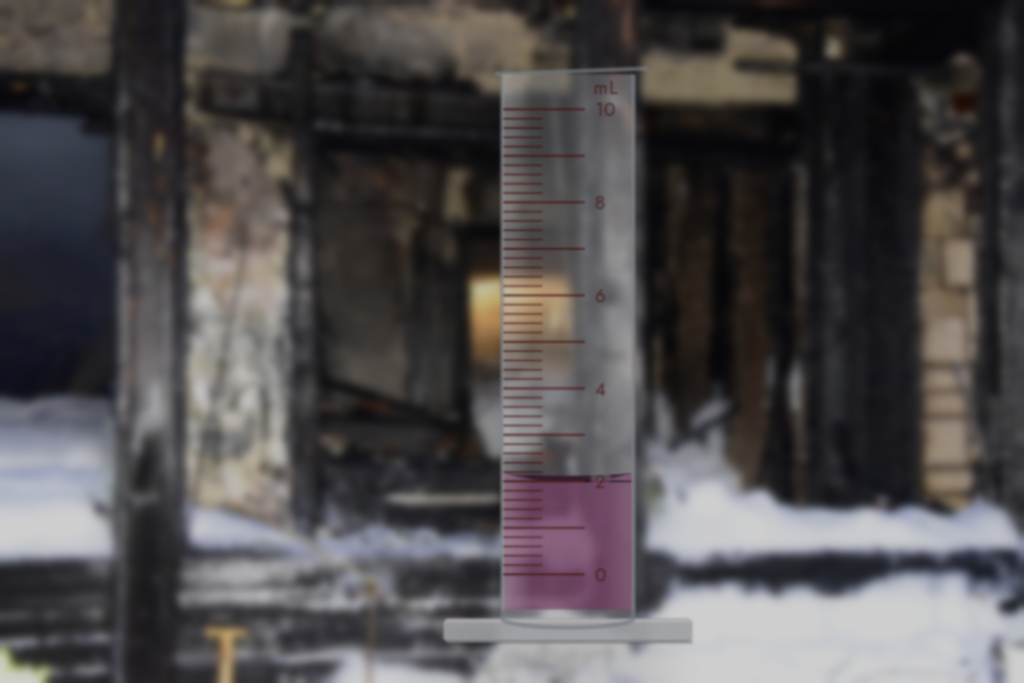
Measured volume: 2 mL
